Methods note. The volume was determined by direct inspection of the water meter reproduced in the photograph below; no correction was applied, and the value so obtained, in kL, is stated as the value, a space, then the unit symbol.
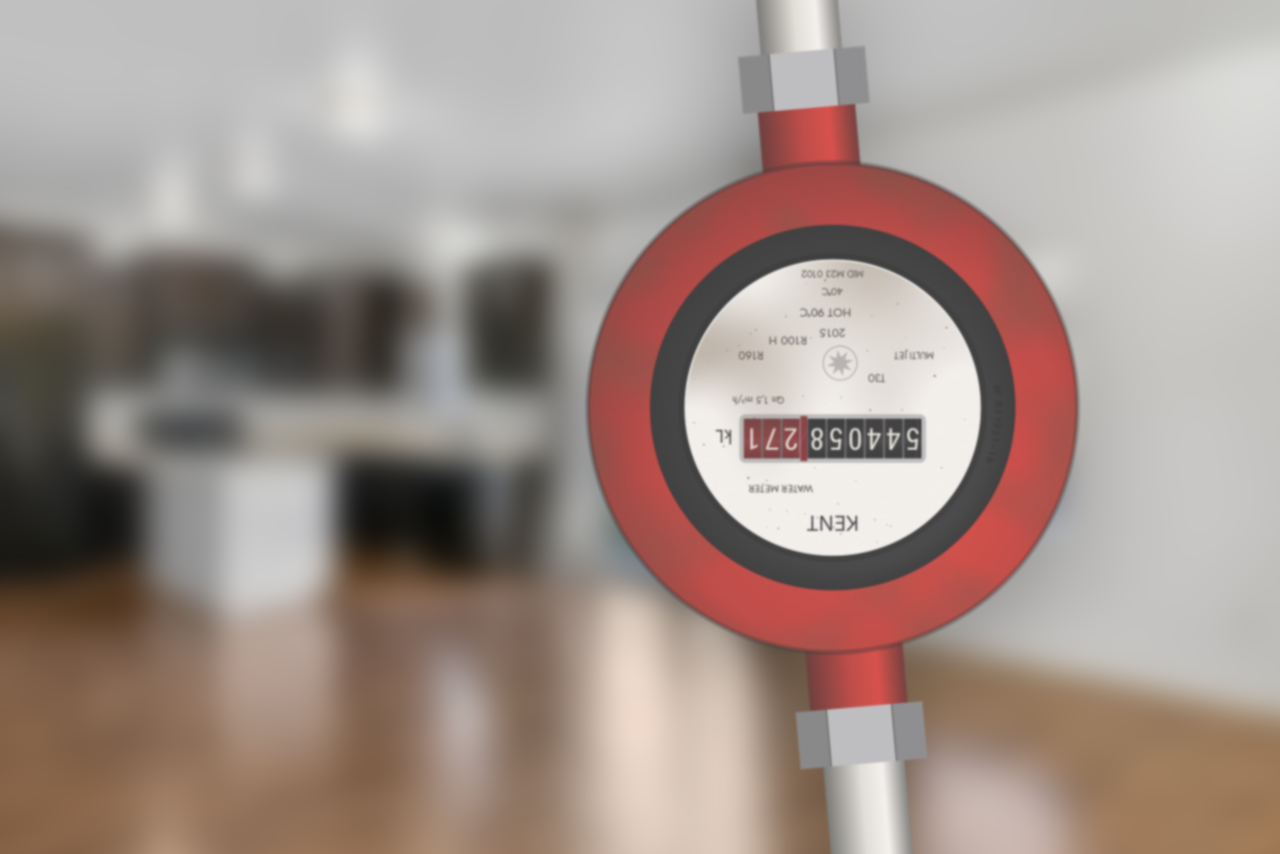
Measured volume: 544058.271 kL
